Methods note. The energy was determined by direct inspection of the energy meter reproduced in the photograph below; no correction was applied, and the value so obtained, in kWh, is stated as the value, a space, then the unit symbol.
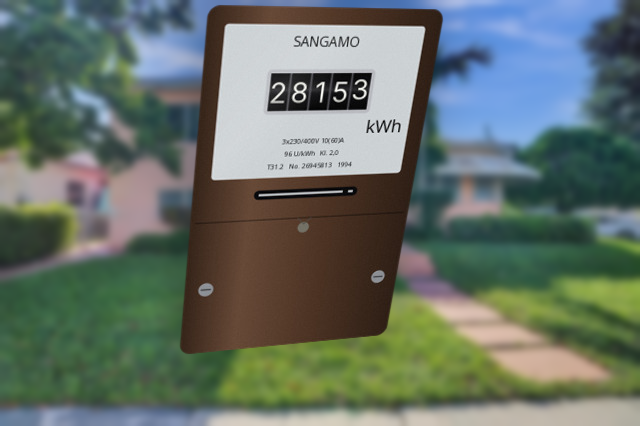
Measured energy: 28153 kWh
